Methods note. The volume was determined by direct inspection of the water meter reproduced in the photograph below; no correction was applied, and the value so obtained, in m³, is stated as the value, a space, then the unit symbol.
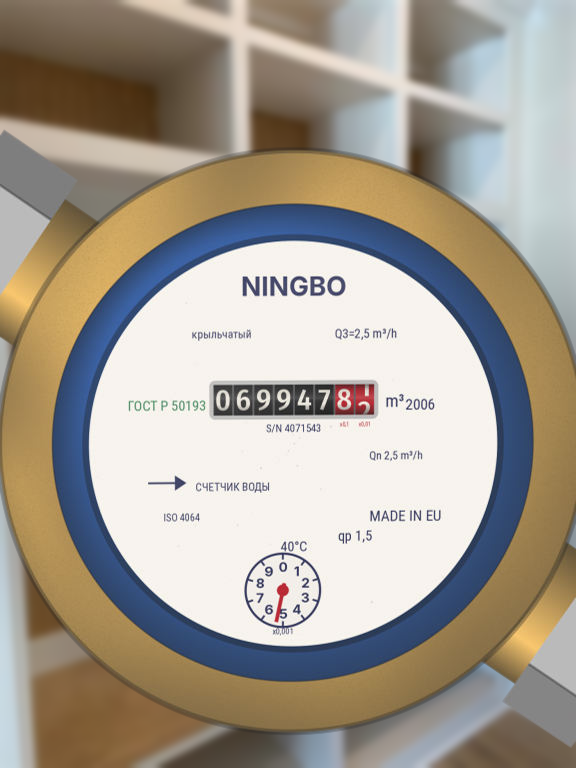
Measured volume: 69947.815 m³
